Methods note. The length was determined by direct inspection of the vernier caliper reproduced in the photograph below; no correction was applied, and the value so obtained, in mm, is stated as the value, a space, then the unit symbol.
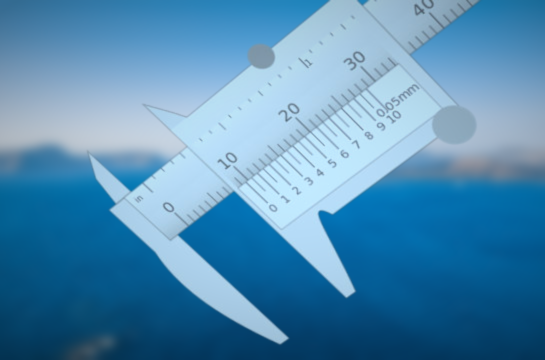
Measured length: 9.6 mm
